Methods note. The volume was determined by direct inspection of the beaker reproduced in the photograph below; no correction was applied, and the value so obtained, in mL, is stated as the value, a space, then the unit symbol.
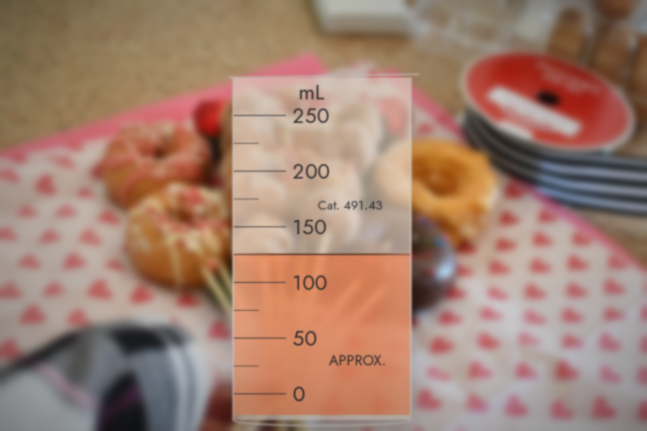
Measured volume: 125 mL
